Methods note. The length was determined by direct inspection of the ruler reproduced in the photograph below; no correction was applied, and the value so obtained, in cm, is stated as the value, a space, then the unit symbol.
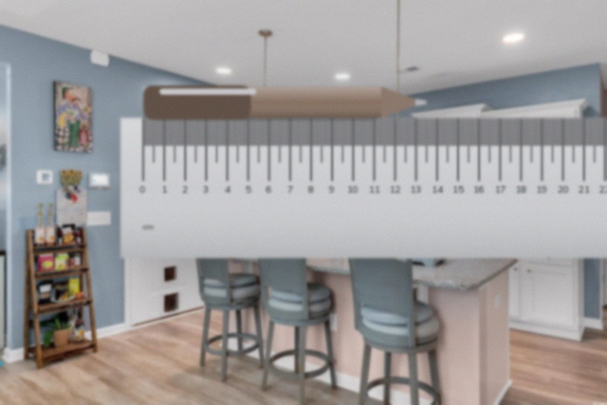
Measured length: 13.5 cm
